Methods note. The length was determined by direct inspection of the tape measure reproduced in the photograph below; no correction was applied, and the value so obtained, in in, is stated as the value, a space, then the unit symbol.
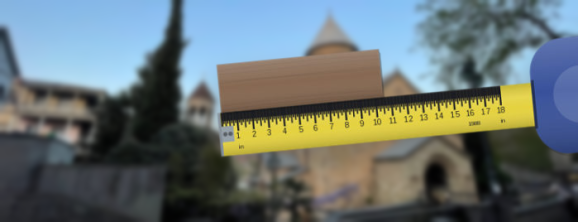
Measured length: 10.5 in
